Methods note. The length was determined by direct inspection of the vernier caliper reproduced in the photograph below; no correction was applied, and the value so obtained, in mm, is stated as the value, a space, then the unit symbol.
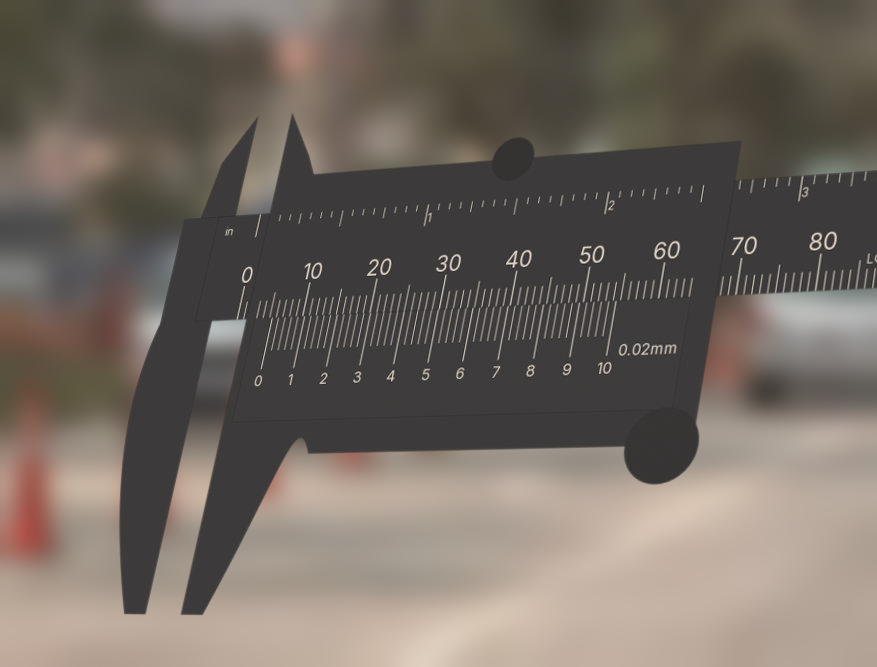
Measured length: 5.4 mm
